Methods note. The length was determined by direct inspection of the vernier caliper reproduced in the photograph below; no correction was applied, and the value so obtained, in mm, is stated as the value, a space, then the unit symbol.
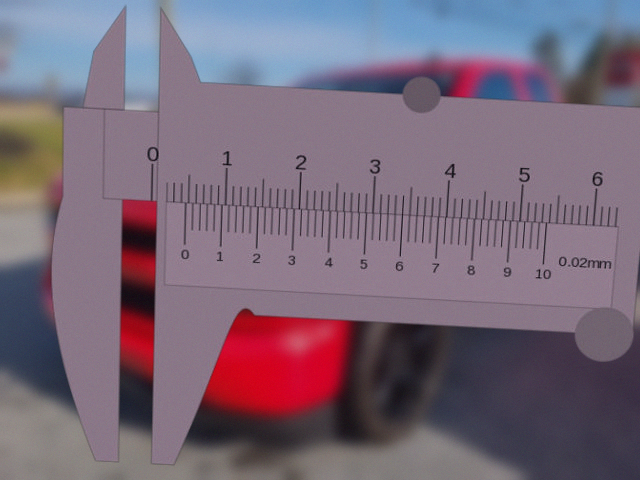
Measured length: 4.6 mm
